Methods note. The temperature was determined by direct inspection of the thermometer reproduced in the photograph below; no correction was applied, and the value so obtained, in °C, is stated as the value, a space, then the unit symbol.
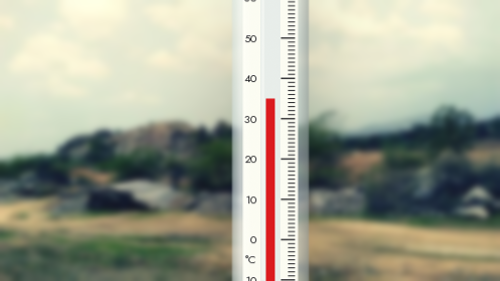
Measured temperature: 35 °C
